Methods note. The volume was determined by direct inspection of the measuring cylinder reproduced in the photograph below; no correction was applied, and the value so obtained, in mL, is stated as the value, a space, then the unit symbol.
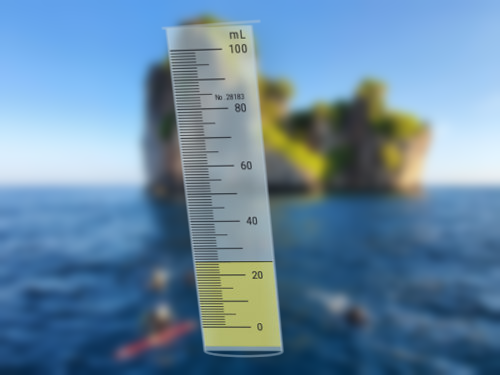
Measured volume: 25 mL
